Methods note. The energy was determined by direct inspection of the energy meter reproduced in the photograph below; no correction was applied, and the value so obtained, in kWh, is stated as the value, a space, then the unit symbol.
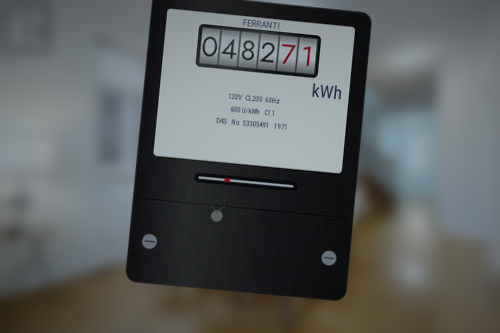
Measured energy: 482.71 kWh
